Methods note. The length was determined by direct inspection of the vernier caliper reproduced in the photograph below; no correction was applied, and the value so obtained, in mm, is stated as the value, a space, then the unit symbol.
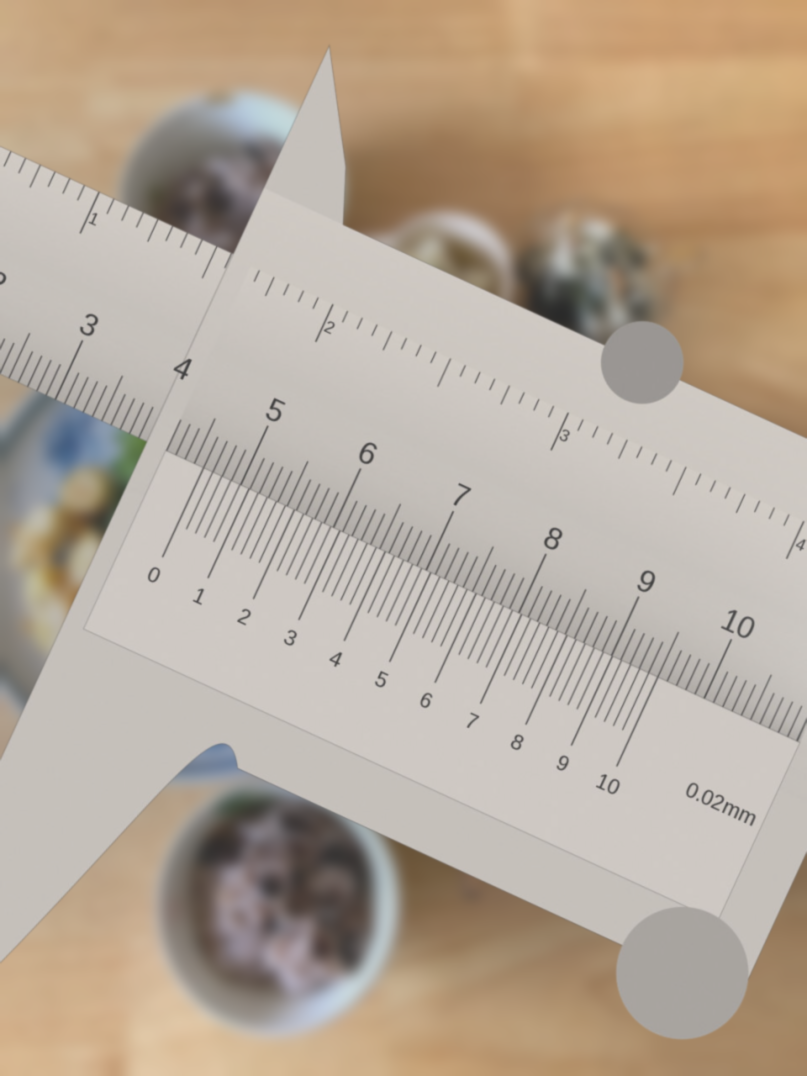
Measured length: 46.0 mm
